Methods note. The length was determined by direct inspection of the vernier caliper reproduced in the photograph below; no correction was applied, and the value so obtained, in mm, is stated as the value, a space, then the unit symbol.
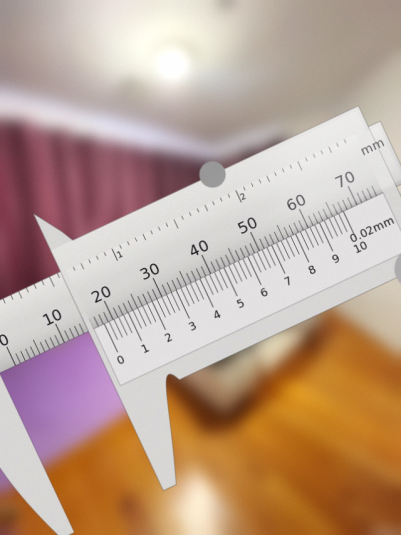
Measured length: 18.2 mm
